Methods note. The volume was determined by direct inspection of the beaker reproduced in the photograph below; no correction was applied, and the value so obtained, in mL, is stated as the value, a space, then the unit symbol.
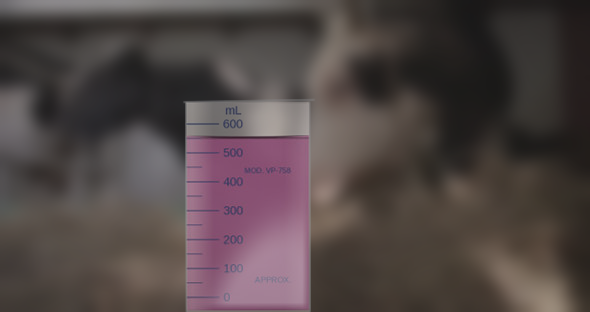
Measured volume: 550 mL
